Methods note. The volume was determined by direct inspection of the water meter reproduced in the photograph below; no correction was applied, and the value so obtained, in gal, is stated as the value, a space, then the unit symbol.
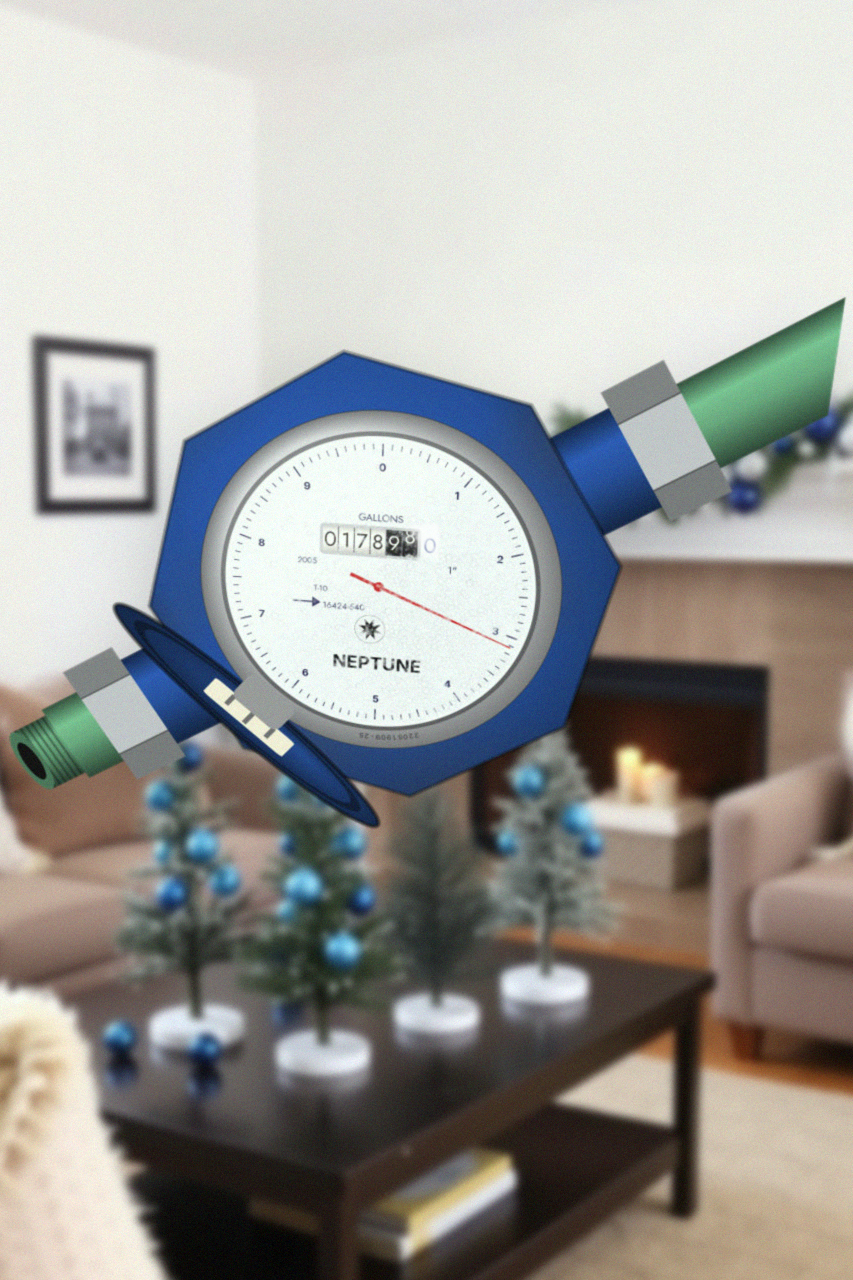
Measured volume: 178983.1 gal
